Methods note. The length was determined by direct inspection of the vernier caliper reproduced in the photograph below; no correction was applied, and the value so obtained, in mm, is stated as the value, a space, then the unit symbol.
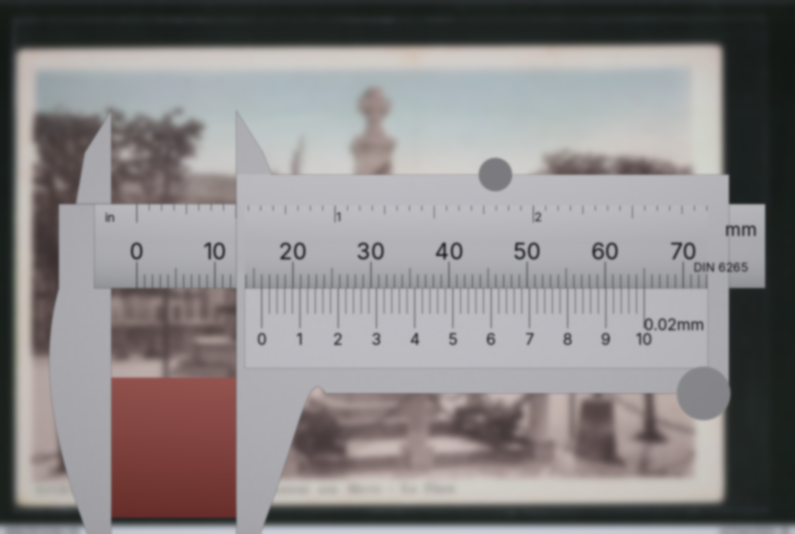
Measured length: 16.0 mm
